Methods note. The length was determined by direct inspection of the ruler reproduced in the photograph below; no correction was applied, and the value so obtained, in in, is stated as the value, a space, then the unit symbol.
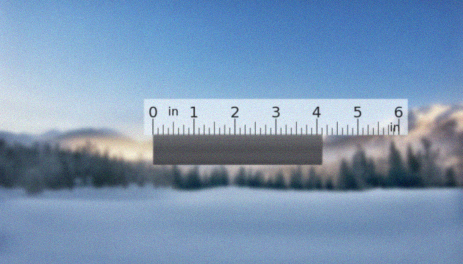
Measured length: 4.125 in
